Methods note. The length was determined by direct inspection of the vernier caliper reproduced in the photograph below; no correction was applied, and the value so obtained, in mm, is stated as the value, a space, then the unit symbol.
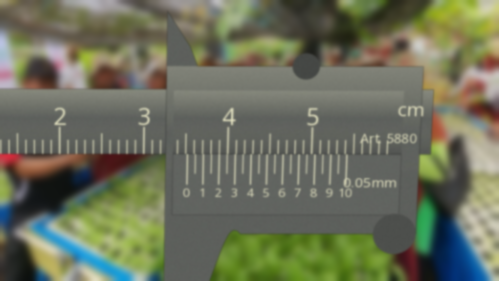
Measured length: 35.2 mm
